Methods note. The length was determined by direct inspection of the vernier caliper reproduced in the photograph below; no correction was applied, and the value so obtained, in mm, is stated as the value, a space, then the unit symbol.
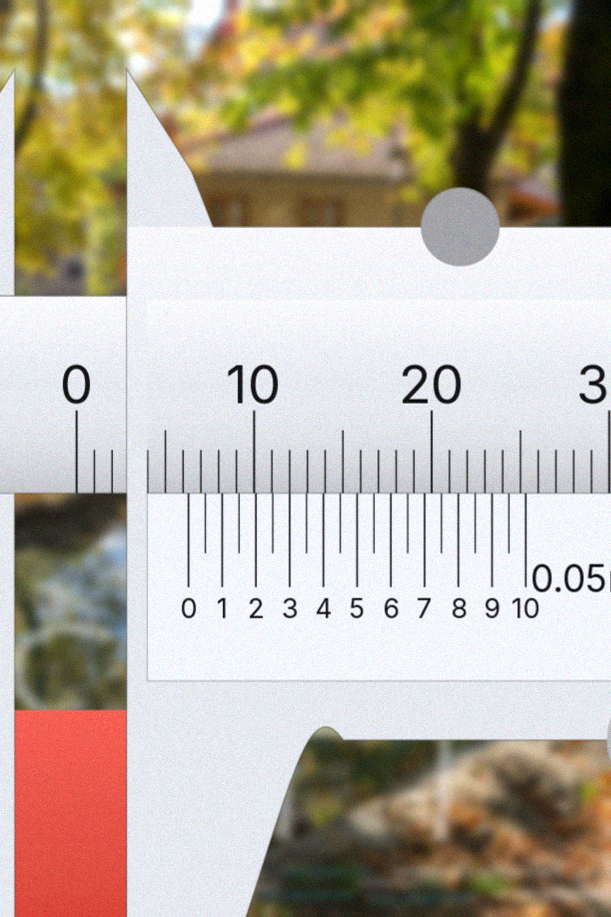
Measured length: 6.3 mm
